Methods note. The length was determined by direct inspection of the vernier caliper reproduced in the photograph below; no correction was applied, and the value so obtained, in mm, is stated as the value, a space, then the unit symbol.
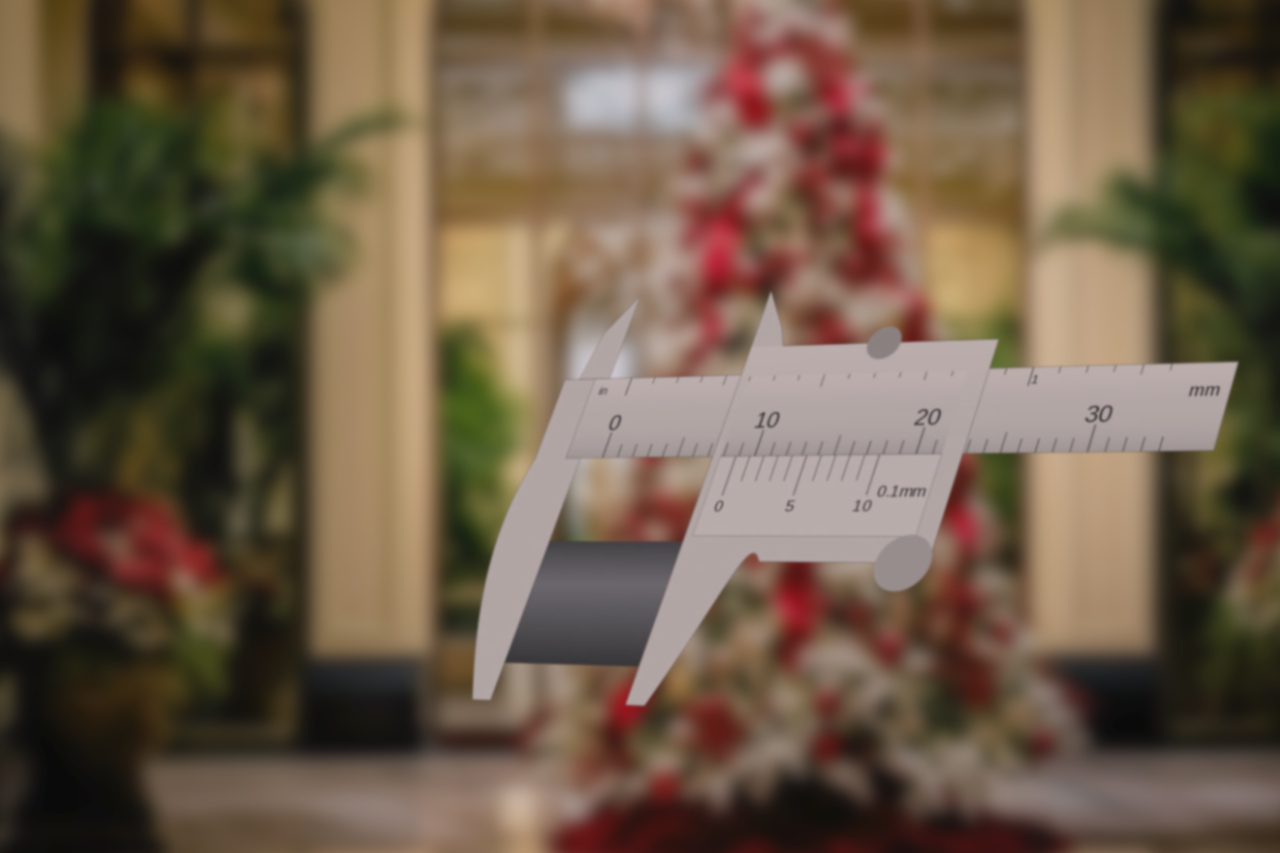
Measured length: 8.8 mm
